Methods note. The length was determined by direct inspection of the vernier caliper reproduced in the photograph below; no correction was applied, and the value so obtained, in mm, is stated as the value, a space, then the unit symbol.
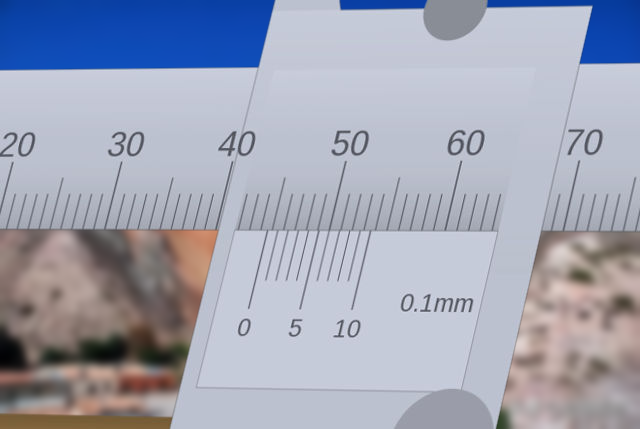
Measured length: 44.6 mm
